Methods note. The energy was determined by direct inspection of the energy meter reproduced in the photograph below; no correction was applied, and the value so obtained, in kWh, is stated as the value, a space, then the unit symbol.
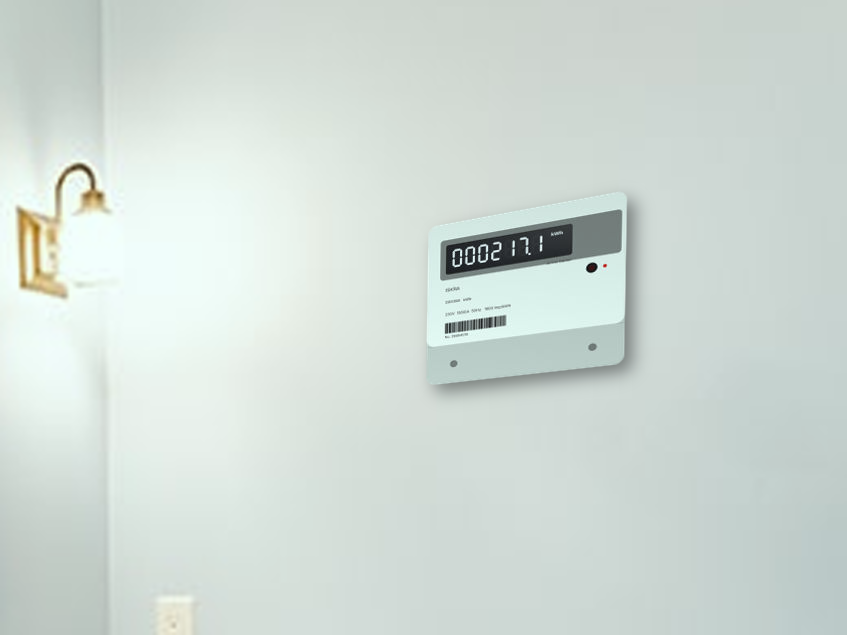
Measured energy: 217.1 kWh
